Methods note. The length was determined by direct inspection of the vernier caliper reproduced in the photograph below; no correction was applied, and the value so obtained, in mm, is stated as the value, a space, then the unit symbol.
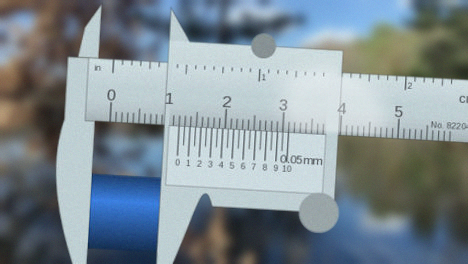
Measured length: 12.0 mm
